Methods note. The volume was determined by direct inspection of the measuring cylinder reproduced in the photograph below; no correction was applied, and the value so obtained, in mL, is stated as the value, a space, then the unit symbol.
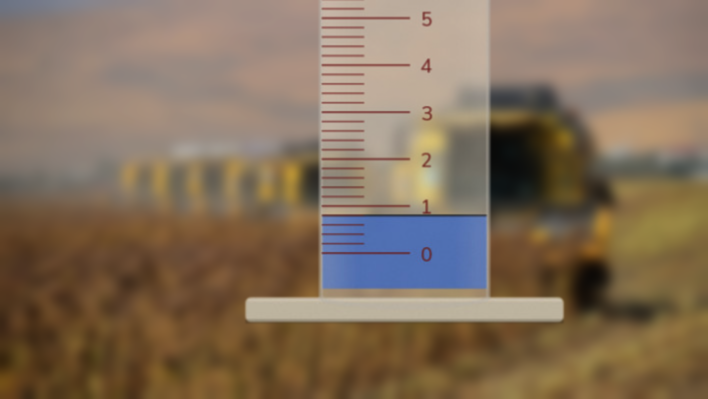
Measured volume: 0.8 mL
